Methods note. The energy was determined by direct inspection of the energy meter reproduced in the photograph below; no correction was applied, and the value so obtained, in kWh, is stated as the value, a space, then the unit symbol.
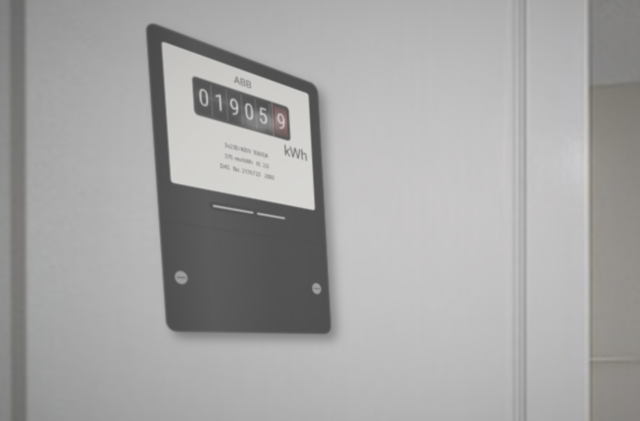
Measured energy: 1905.9 kWh
